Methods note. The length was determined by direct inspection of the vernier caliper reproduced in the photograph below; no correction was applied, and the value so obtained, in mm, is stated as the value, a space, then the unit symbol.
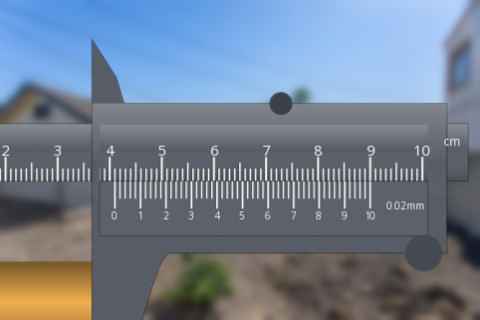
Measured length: 41.0 mm
